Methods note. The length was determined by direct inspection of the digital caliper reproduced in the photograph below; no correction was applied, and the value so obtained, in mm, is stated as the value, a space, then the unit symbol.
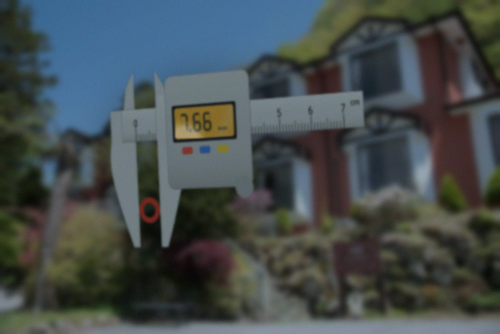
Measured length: 7.66 mm
